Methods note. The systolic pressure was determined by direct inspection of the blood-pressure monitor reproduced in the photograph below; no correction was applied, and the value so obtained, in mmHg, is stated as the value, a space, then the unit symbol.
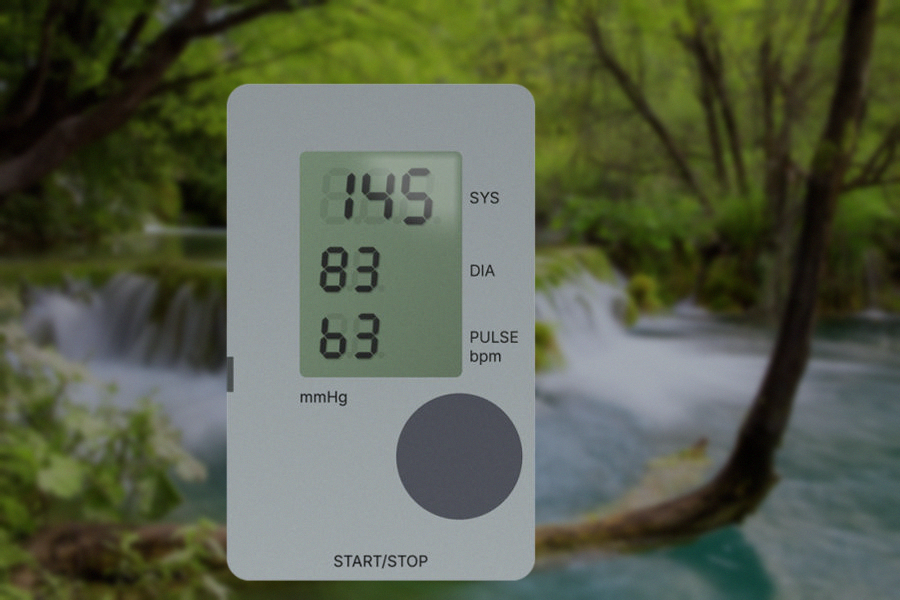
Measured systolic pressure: 145 mmHg
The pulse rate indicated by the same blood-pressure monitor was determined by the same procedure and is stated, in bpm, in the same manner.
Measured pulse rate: 63 bpm
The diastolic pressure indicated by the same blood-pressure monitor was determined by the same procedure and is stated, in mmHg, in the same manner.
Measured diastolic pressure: 83 mmHg
